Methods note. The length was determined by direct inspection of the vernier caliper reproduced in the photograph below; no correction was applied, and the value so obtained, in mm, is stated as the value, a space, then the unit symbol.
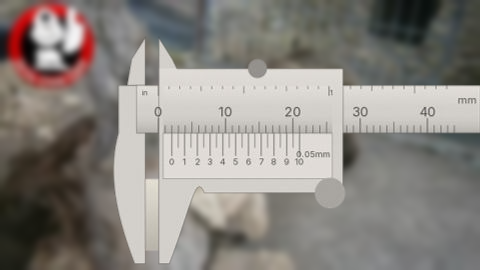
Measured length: 2.0 mm
